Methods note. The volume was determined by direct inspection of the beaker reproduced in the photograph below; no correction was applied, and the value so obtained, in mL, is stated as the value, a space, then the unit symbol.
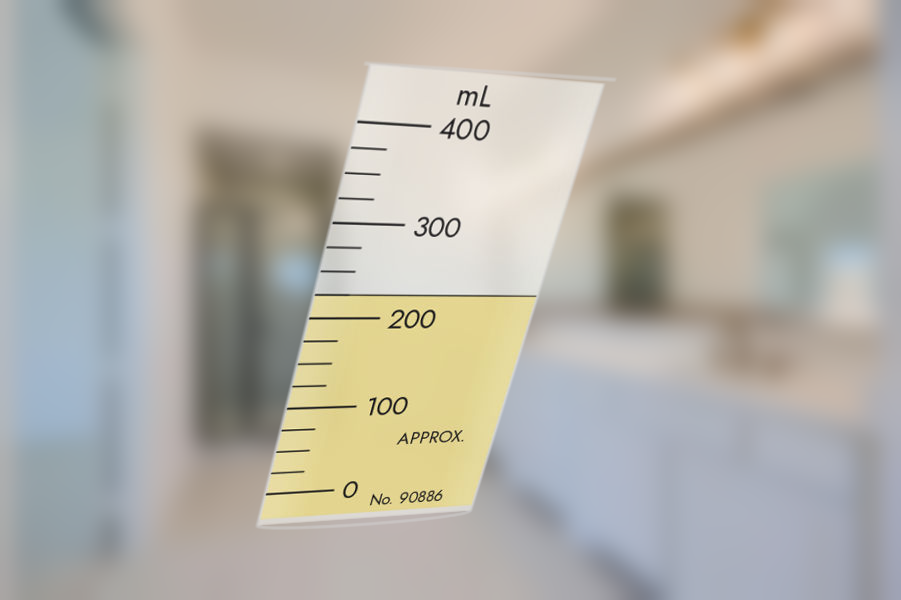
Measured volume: 225 mL
